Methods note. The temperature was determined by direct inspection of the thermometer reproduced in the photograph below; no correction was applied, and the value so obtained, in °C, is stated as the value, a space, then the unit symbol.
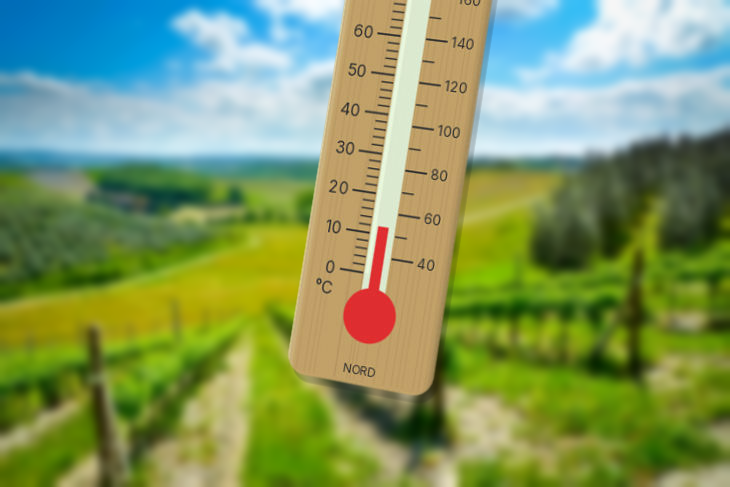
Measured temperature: 12 °C
